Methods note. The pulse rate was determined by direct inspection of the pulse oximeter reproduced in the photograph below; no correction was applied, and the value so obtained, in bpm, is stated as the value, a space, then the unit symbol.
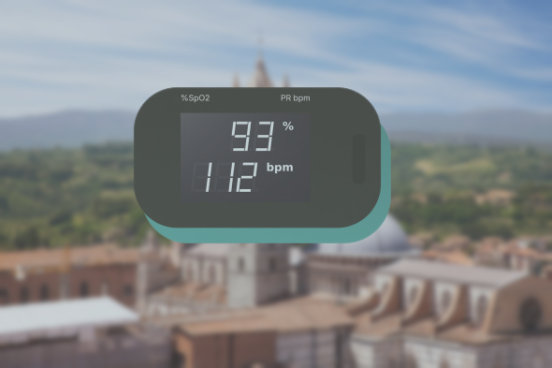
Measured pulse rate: 112 bpm
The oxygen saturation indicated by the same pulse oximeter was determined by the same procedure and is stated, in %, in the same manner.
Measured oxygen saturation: 93 %
